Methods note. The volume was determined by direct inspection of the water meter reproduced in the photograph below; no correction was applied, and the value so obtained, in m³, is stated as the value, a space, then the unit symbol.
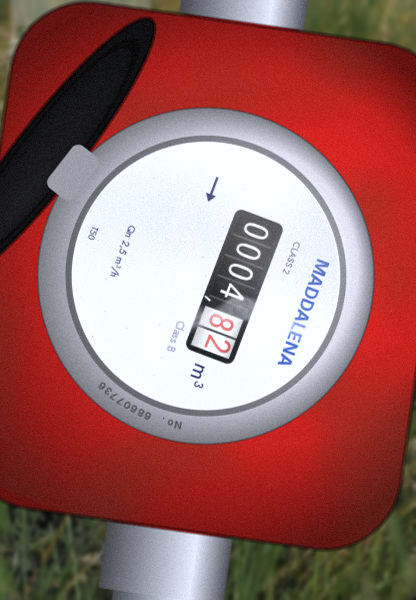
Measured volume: 4.82 m³
